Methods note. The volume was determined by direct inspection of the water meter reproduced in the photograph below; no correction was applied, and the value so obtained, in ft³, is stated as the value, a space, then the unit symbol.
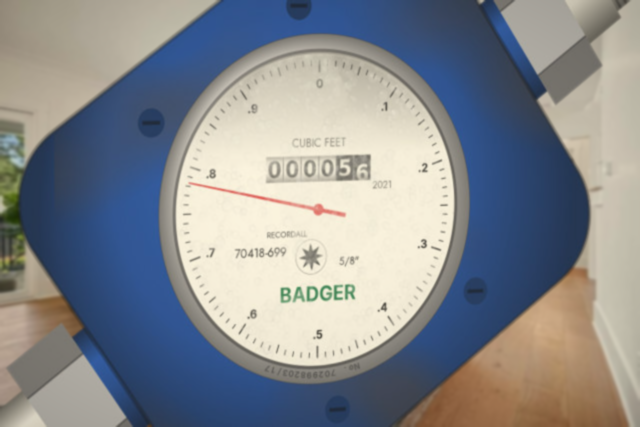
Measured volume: 55.78 ft³
